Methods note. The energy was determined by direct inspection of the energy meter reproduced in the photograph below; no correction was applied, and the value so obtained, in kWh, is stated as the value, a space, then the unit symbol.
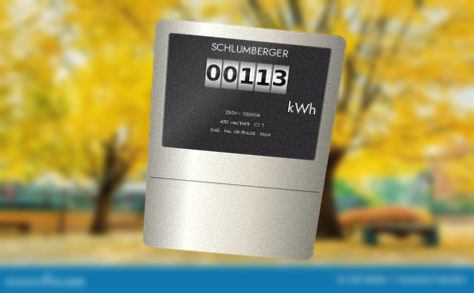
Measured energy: 113 kWh
